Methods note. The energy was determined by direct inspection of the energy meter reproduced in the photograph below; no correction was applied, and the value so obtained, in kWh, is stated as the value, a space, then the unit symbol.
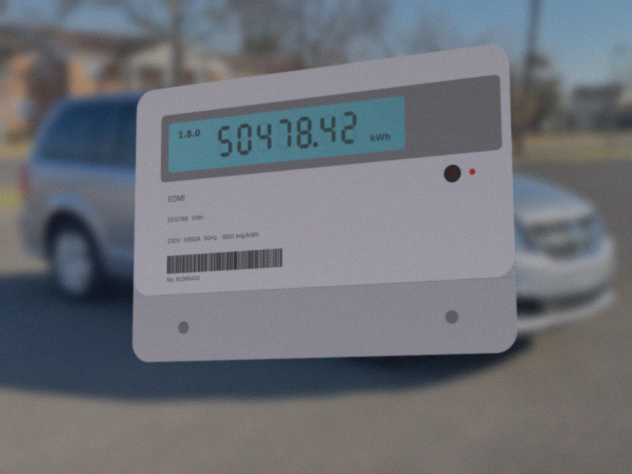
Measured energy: 50478.42 kWh
